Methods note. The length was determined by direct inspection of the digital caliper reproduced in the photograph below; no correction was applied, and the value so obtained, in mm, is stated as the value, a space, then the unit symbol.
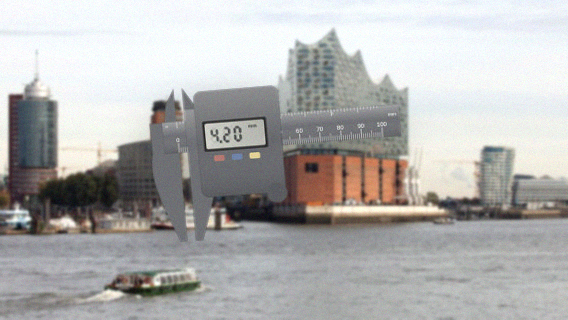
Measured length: 4.20 mm
